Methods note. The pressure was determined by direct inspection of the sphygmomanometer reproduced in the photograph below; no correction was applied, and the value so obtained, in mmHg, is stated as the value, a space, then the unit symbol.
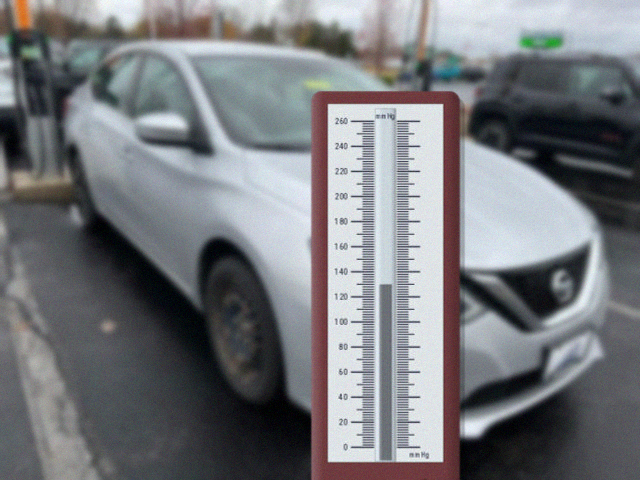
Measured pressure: 130 mmHg
